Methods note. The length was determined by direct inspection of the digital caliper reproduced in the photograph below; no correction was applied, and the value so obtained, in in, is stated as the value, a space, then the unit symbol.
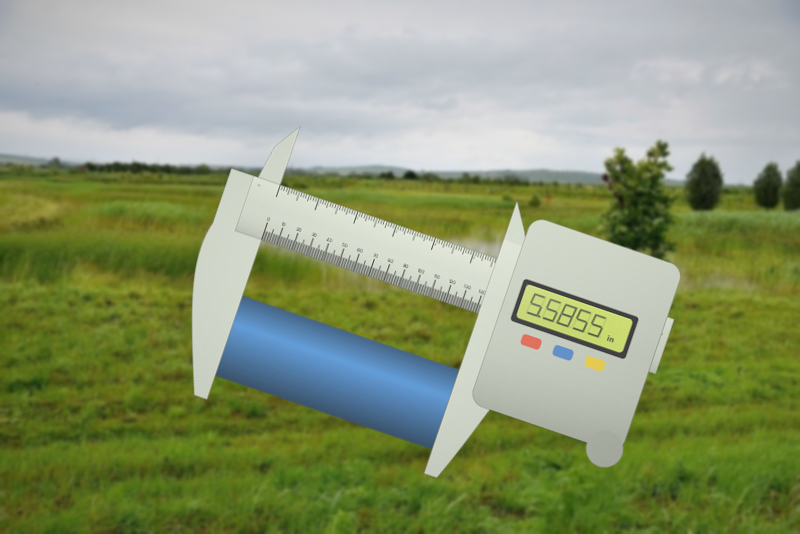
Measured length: 5.5855 in
